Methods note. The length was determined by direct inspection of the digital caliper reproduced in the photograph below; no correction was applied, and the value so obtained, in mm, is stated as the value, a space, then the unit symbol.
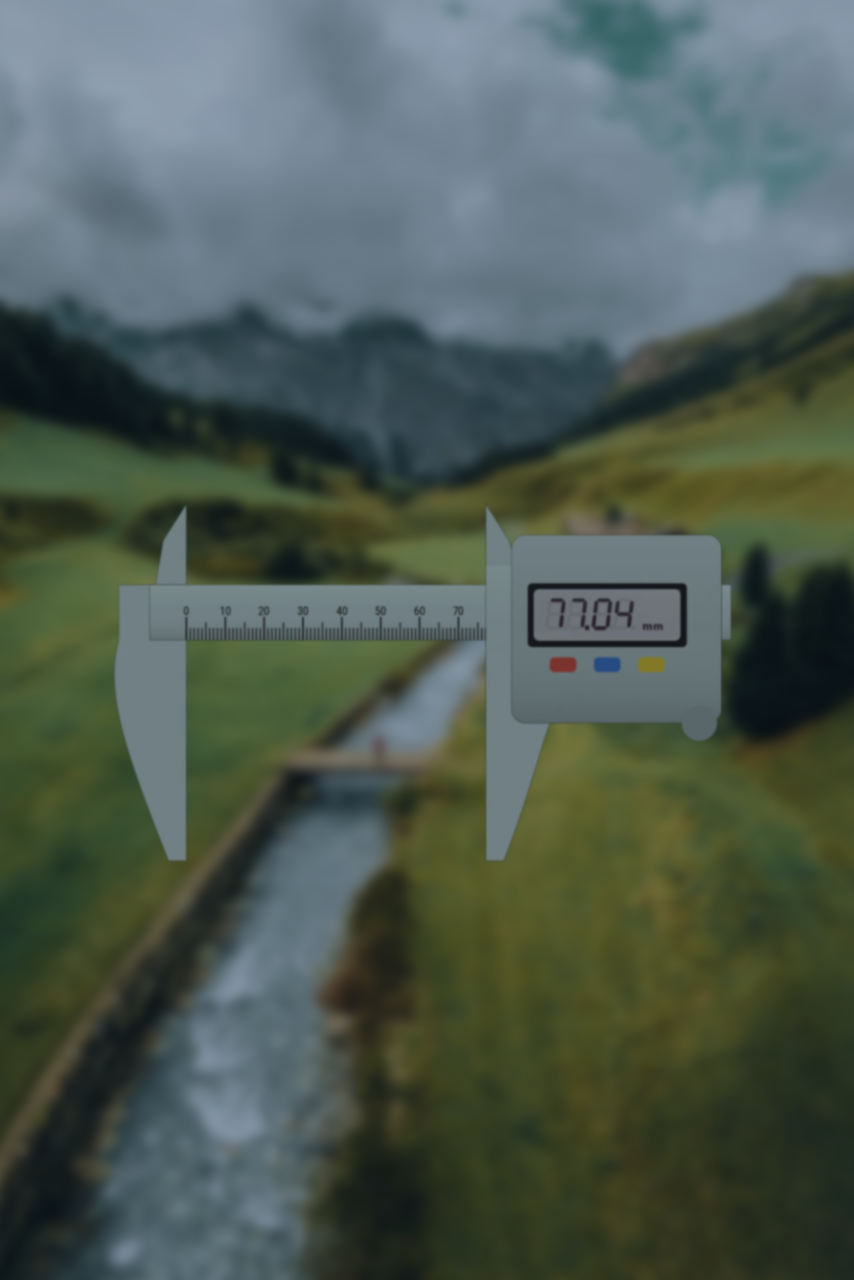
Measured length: 77.04 mm
